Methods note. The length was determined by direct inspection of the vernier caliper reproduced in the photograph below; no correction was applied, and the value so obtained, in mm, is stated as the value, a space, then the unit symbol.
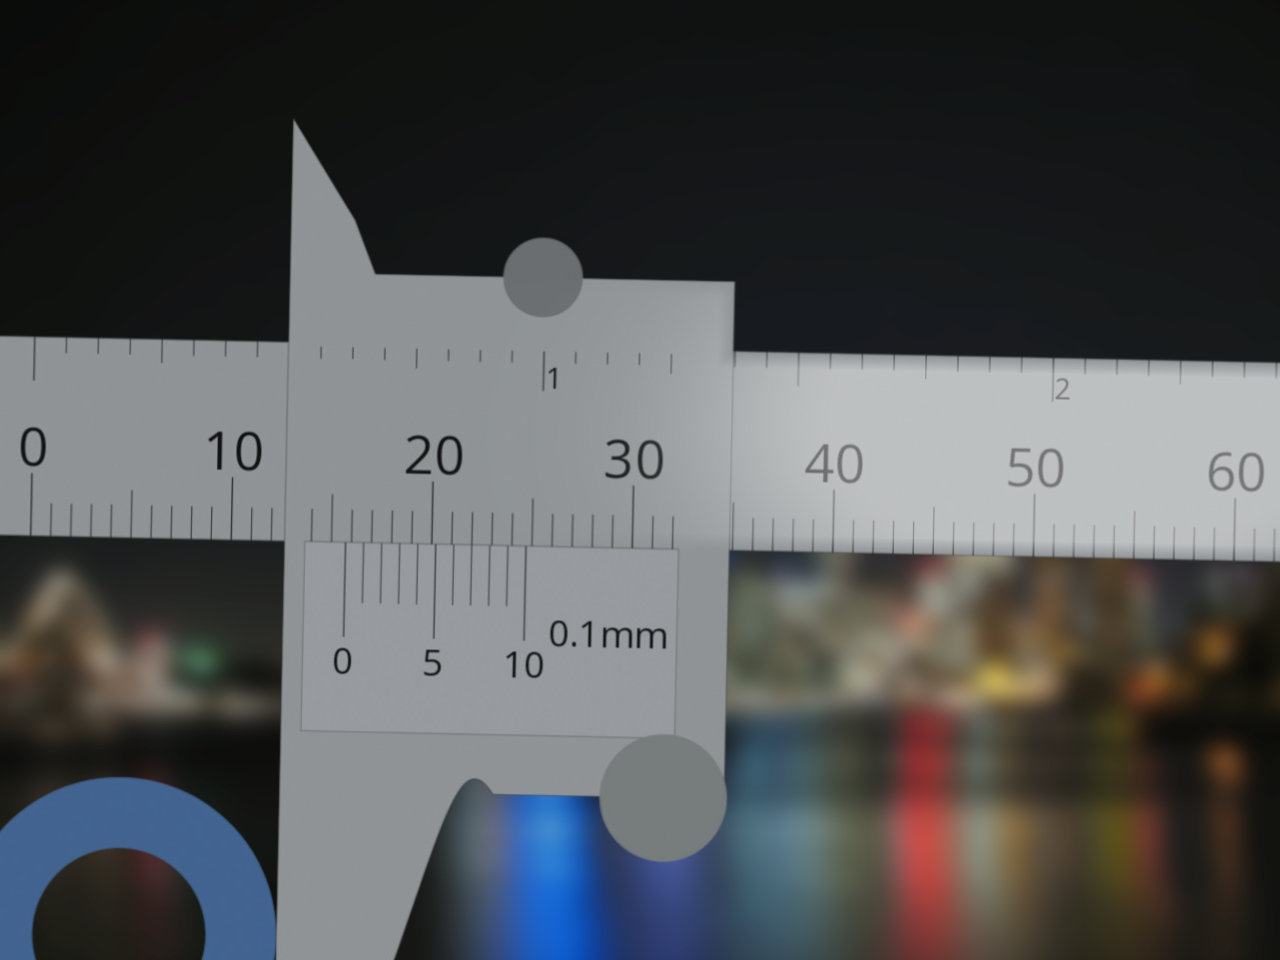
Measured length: 15.7 mm
